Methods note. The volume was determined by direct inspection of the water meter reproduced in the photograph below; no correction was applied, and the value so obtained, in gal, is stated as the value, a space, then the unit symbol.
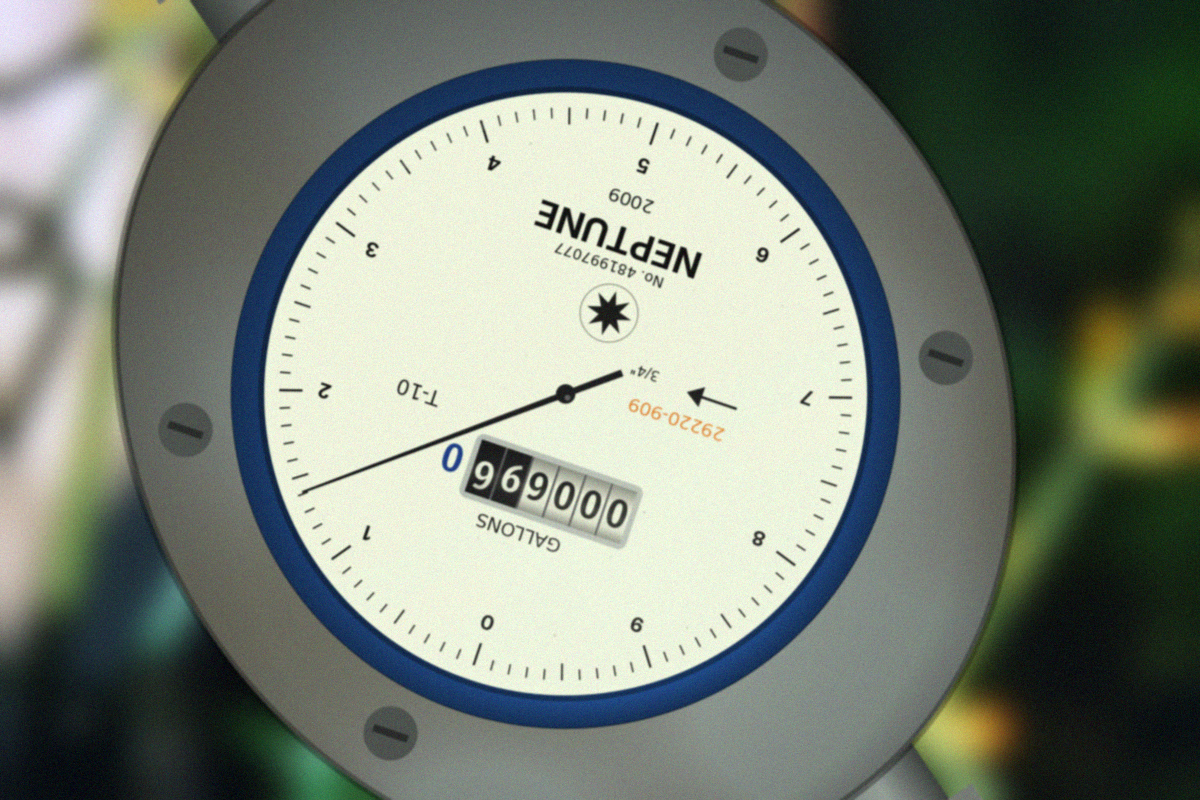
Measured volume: 6961.4 gal
